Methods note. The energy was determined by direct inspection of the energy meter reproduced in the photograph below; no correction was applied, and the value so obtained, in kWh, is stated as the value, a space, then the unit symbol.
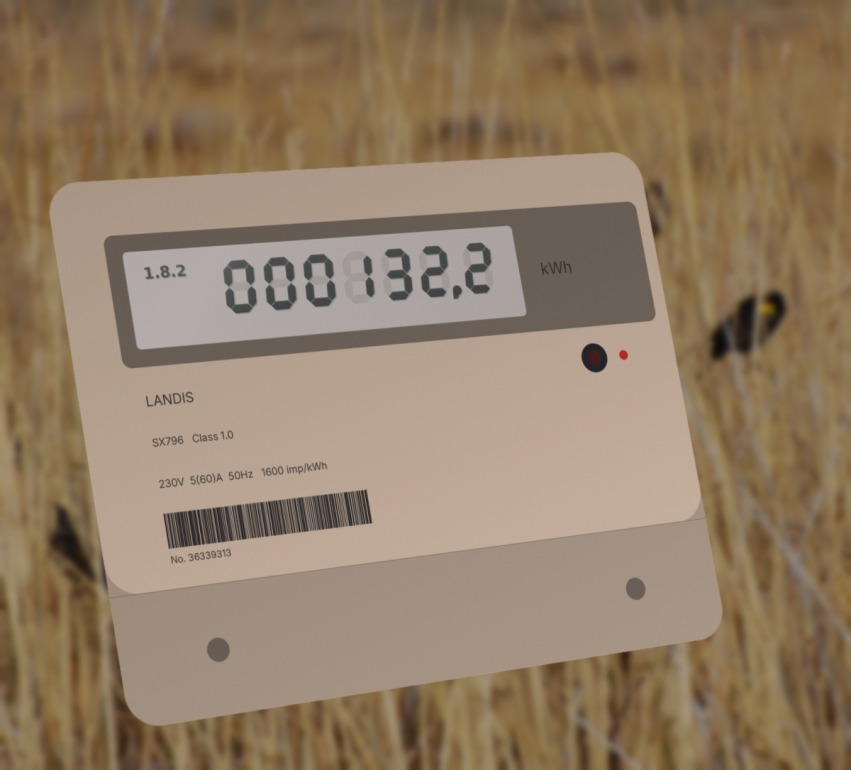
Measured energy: 132.2 kWh
